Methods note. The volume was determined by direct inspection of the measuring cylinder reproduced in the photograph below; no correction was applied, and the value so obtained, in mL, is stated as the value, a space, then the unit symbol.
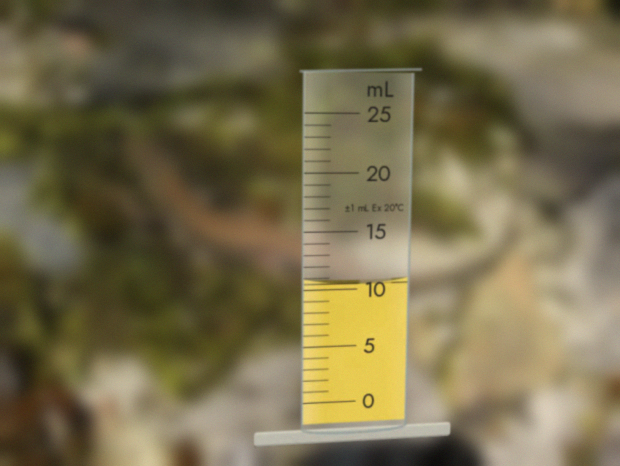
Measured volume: 10.5 mL
